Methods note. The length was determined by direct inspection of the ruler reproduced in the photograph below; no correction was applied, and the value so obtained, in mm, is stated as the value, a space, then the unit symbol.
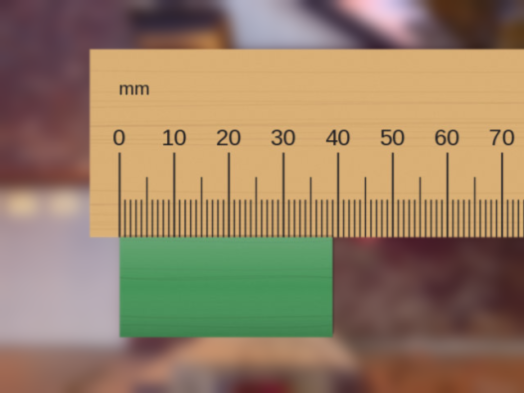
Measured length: 39 mm
